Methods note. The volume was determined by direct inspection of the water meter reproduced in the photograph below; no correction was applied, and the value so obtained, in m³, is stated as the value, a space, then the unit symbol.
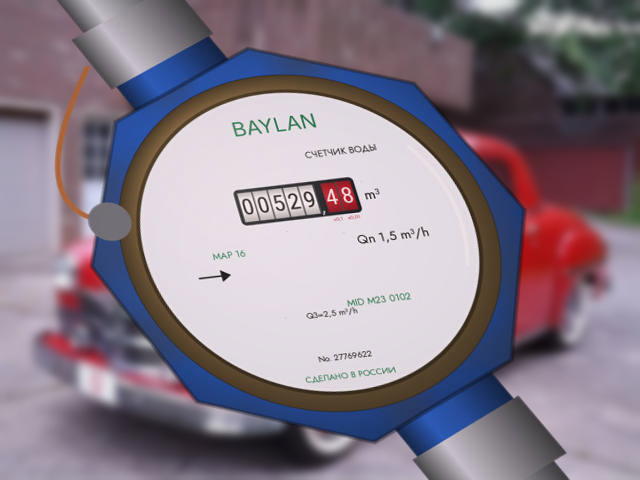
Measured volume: 529.48 m³
